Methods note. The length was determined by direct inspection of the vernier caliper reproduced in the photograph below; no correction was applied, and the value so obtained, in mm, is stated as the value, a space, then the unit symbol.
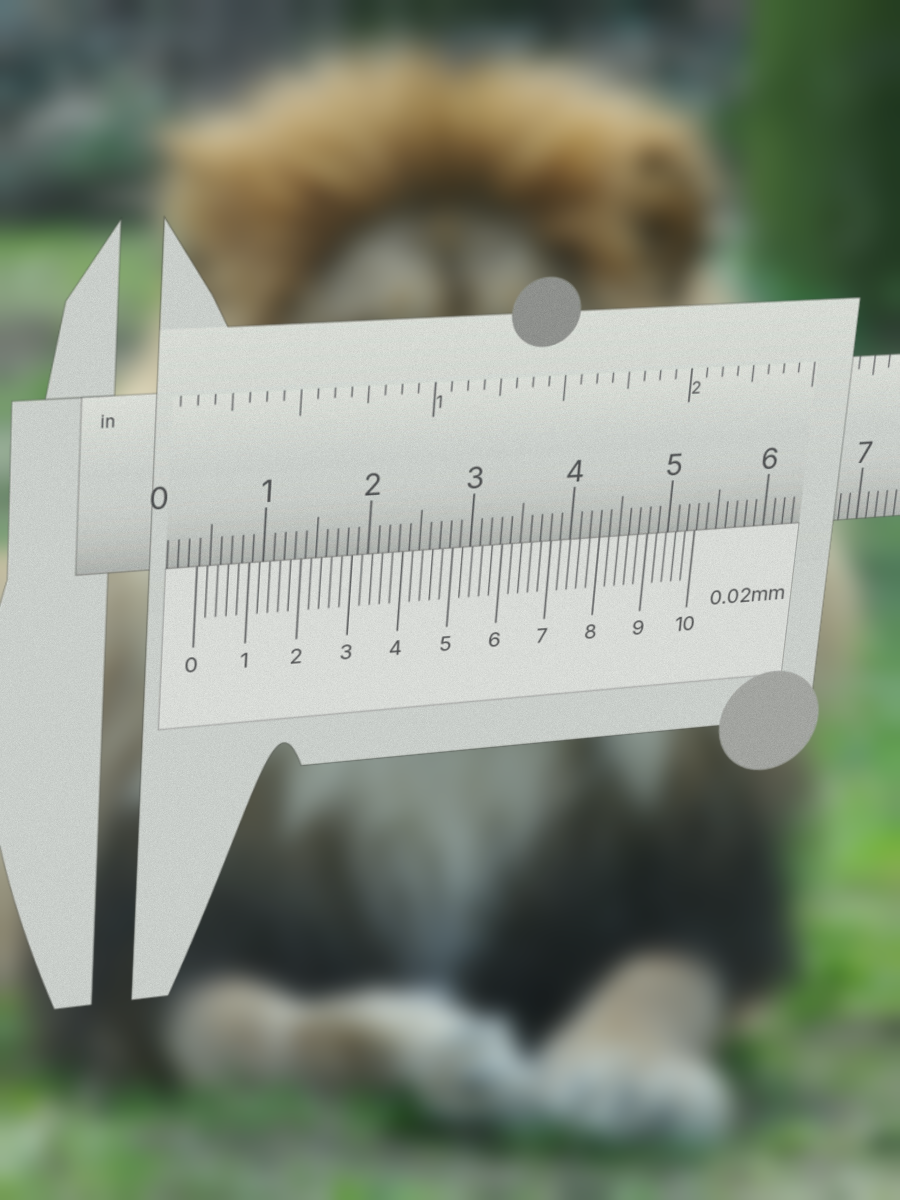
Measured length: 3.8 mm
